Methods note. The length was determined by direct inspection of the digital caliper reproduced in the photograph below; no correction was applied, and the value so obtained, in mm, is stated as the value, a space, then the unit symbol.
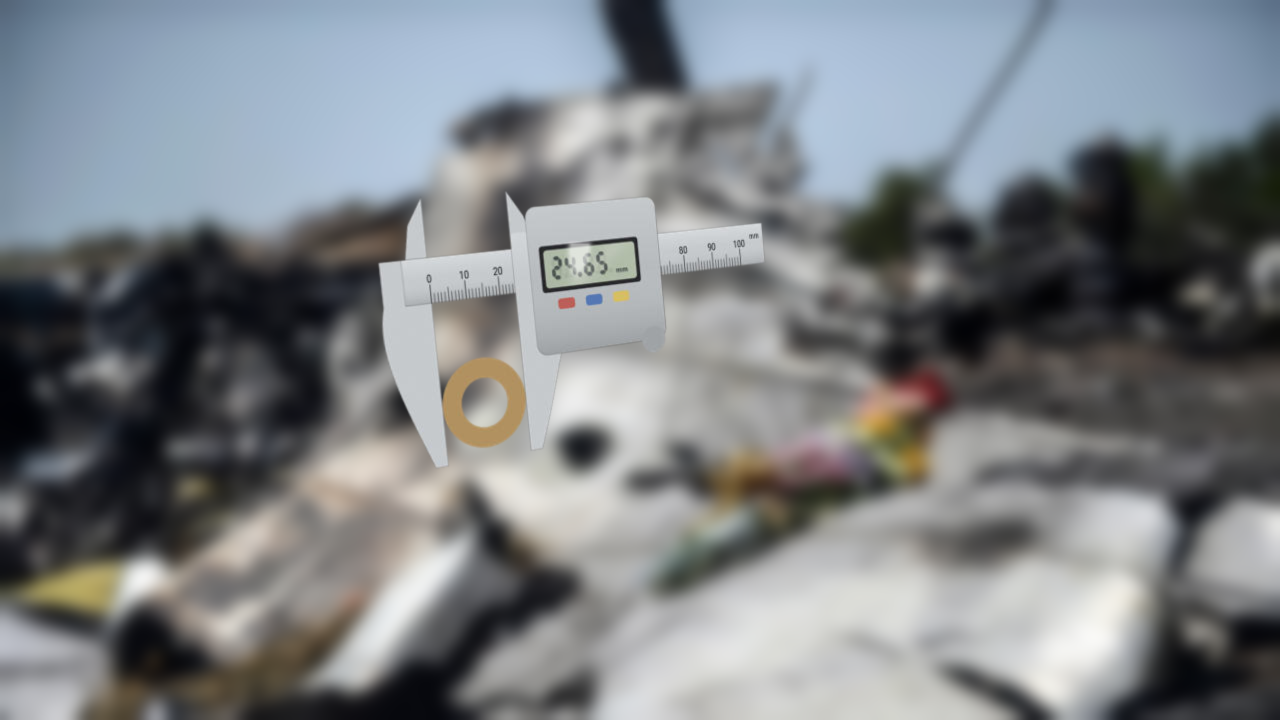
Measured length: 24.65 mm
